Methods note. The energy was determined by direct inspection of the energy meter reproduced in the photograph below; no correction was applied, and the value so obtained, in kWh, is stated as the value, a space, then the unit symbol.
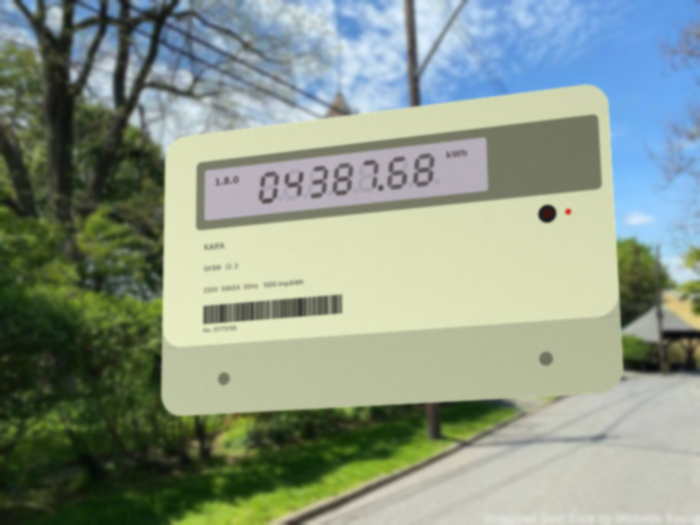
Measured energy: 4387.68 kWh
